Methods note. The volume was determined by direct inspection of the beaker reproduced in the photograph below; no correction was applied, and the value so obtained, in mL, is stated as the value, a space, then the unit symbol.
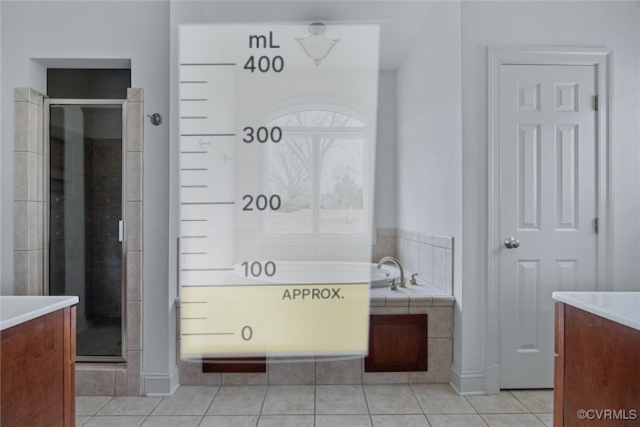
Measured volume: 75 mL
